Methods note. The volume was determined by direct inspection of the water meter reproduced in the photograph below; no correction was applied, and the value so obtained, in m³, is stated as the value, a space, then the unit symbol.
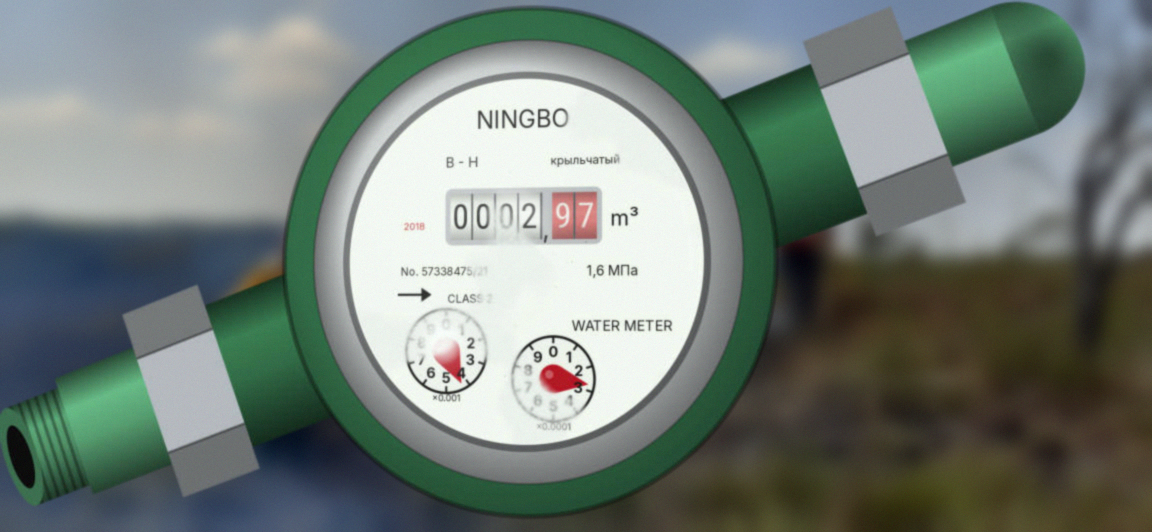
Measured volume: 2.9742 m³
